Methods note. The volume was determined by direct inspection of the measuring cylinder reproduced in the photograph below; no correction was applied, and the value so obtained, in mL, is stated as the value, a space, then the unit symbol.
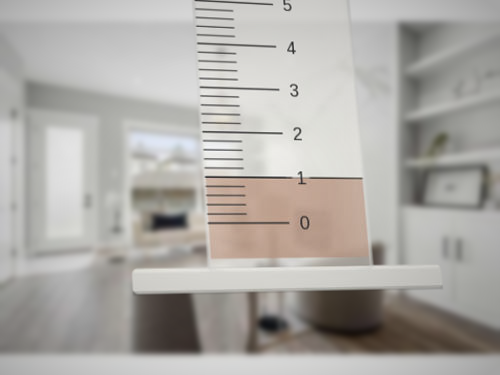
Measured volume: 1 mL
